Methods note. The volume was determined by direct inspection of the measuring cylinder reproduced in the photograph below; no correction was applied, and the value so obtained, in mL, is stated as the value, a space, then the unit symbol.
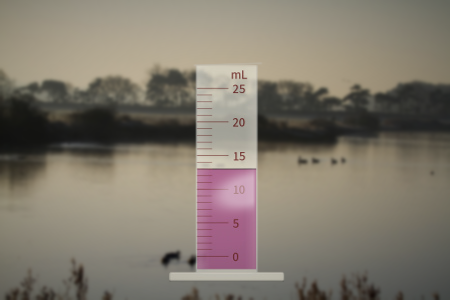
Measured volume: 13 mL
